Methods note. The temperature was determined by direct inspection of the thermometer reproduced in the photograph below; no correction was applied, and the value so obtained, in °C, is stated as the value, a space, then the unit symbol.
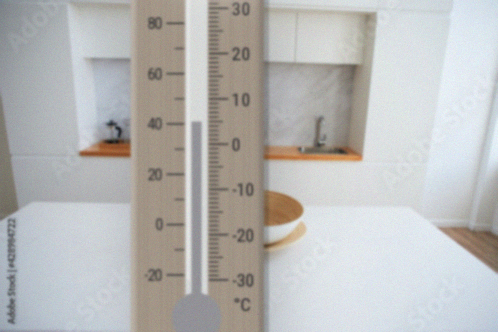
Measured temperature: 5 °C
